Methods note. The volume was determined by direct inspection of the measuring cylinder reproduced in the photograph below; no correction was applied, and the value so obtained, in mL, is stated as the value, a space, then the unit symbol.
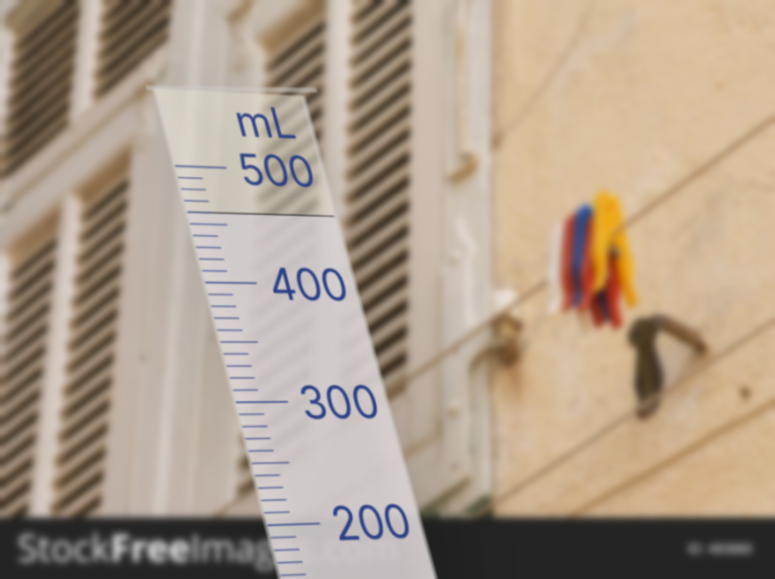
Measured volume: 460 mL
